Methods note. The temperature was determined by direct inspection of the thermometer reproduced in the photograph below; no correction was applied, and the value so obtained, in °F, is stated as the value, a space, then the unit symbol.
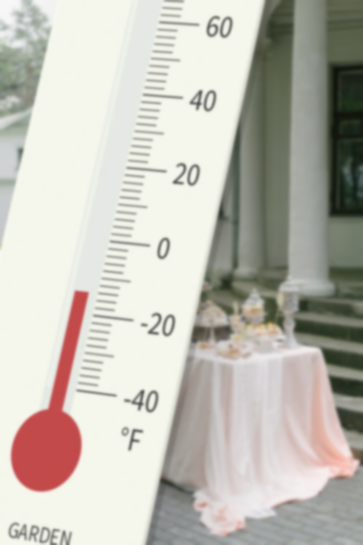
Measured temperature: -14 °F
